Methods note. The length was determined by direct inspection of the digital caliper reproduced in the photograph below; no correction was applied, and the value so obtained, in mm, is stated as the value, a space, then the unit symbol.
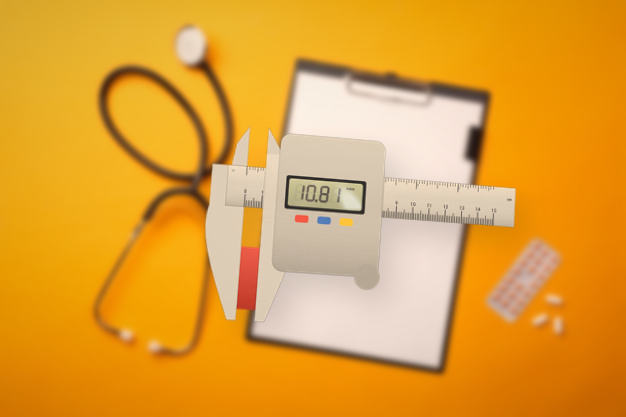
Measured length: 10.81 mm
